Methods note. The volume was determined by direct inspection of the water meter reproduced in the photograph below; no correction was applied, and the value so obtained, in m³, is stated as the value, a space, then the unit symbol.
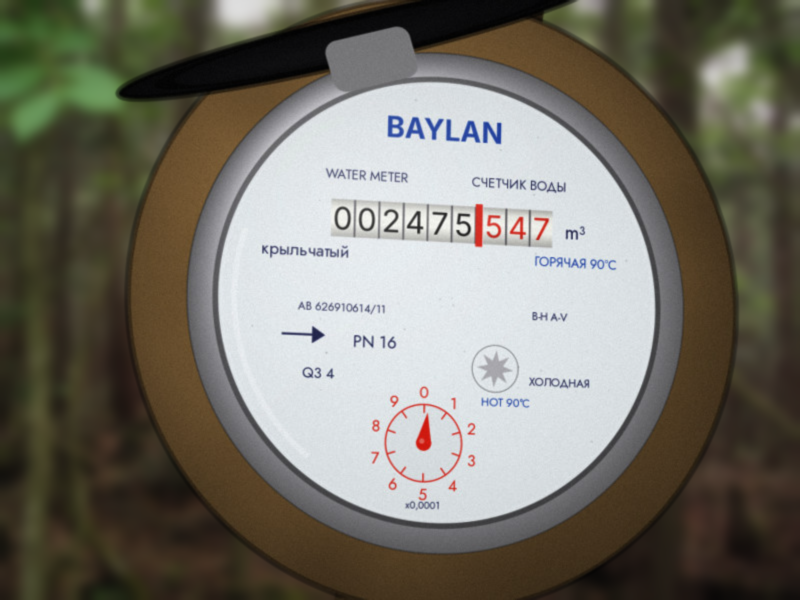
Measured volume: 2475.5470 m³
